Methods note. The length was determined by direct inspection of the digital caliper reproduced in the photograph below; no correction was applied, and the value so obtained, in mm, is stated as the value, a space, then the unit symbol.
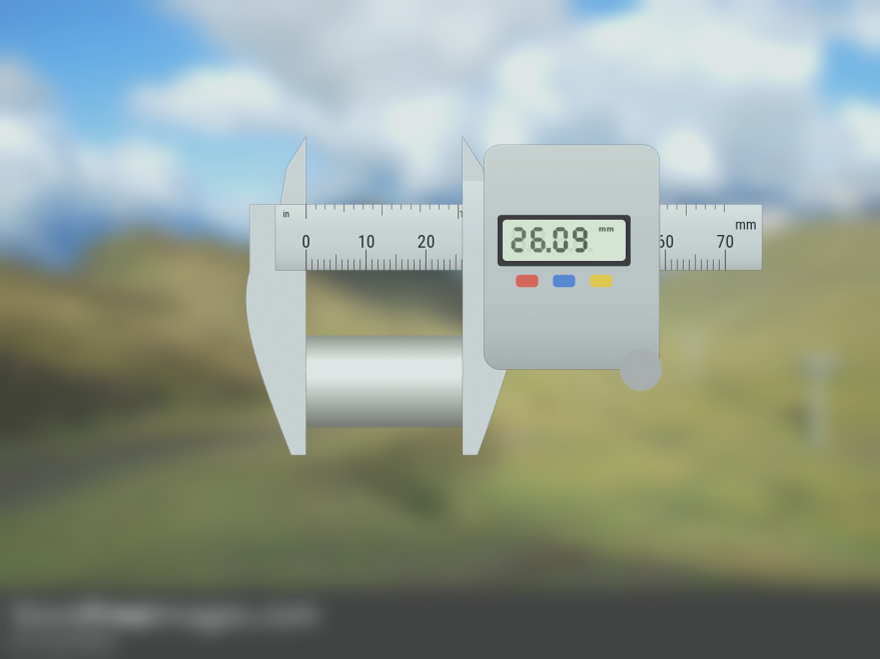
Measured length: 26.09 mm
